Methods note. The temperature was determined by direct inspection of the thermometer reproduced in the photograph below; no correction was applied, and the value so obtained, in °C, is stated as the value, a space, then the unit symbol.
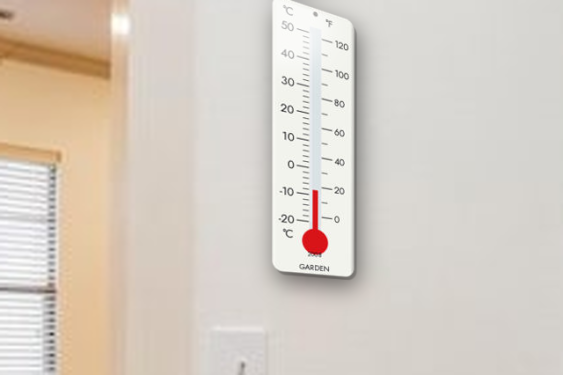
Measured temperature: -8 °C
